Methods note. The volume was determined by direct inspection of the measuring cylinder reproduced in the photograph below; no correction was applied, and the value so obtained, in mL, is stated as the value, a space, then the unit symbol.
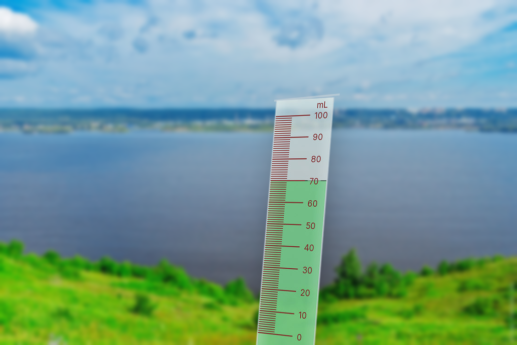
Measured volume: 70 mL
